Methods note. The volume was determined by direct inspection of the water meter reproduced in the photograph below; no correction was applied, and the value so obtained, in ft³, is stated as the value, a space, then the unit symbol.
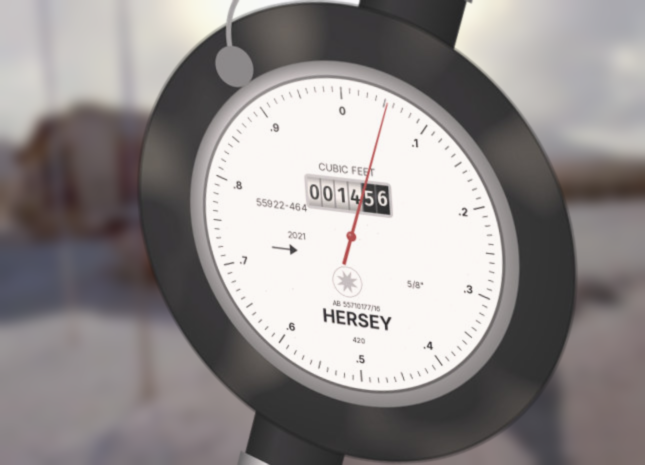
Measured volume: 1456.05 ft³
